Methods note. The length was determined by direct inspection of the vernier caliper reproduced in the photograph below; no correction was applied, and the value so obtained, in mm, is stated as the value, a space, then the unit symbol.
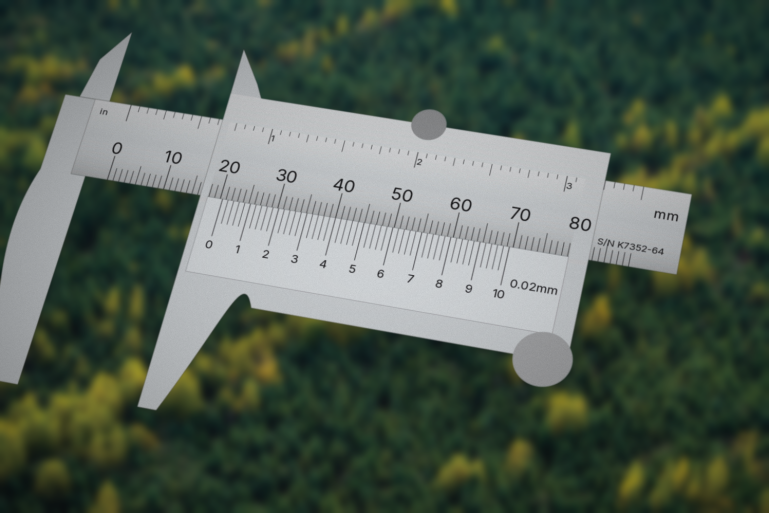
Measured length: 20.4 mm
